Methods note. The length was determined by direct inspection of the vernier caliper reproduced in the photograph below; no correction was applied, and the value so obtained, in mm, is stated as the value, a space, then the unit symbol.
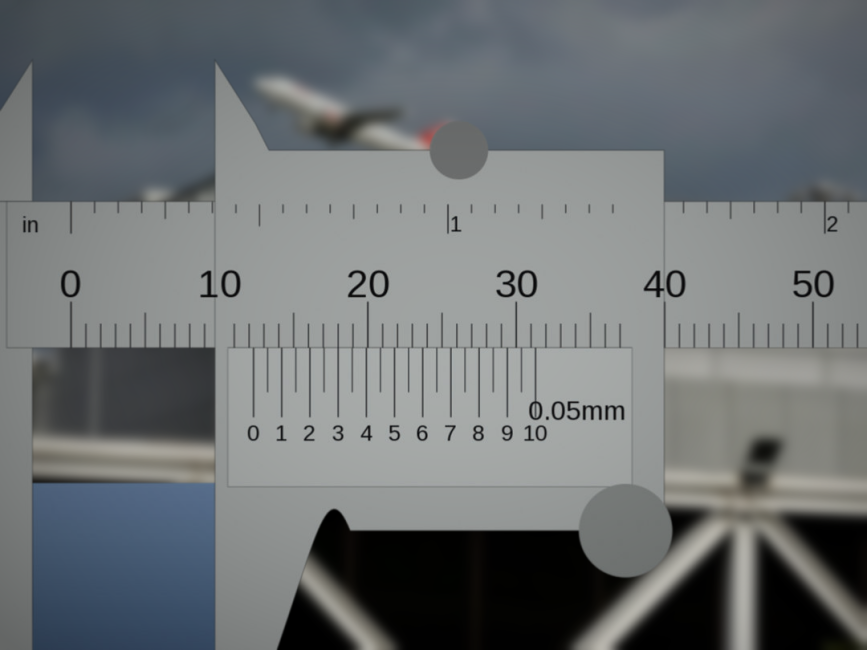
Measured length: 12.3 mm
